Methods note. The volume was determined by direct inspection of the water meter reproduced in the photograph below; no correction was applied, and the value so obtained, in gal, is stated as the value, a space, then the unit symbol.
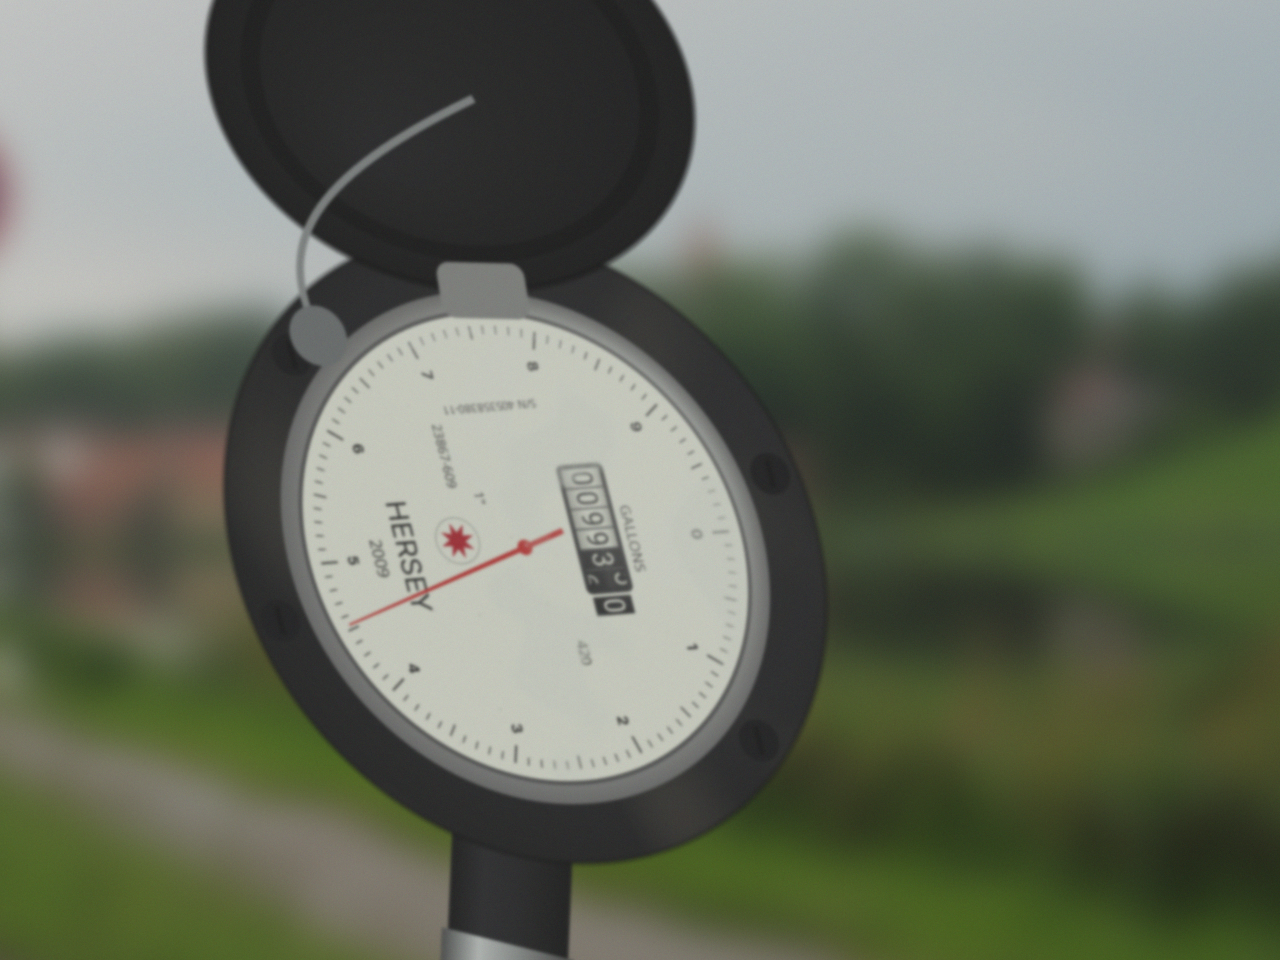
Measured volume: 99354.5 gal
